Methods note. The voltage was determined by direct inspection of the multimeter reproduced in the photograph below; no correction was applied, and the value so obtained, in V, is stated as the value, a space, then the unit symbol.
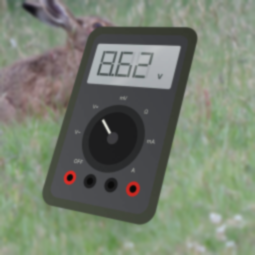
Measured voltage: 8.62 V
